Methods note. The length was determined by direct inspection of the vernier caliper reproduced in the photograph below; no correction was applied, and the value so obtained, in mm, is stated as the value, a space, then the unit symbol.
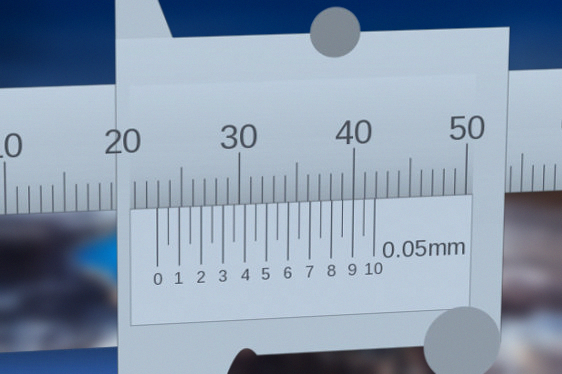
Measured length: 22.9 mm
